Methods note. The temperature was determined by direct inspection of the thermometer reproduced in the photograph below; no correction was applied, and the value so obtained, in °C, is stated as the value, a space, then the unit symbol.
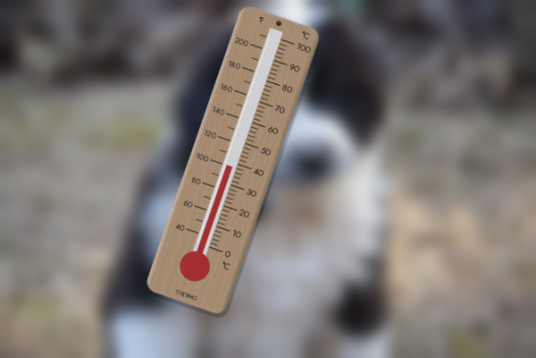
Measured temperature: 38 °C
